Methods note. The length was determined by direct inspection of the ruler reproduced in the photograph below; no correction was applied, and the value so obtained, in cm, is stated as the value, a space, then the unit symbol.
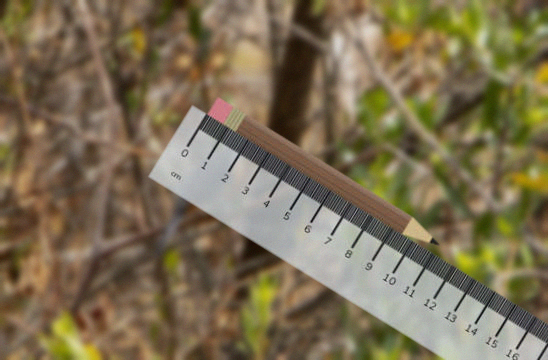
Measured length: 11 cm
